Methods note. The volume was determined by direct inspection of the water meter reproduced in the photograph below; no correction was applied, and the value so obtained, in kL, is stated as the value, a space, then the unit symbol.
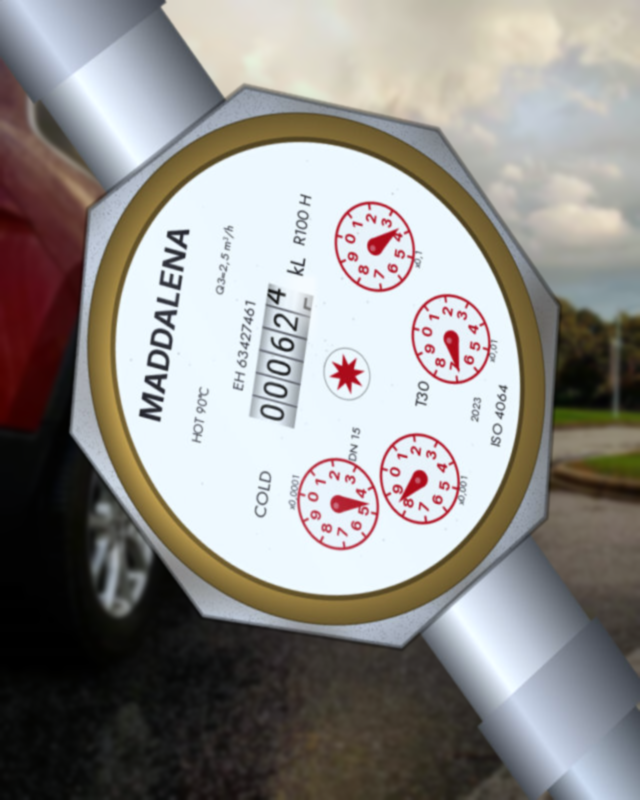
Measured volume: 624.3684 kL
